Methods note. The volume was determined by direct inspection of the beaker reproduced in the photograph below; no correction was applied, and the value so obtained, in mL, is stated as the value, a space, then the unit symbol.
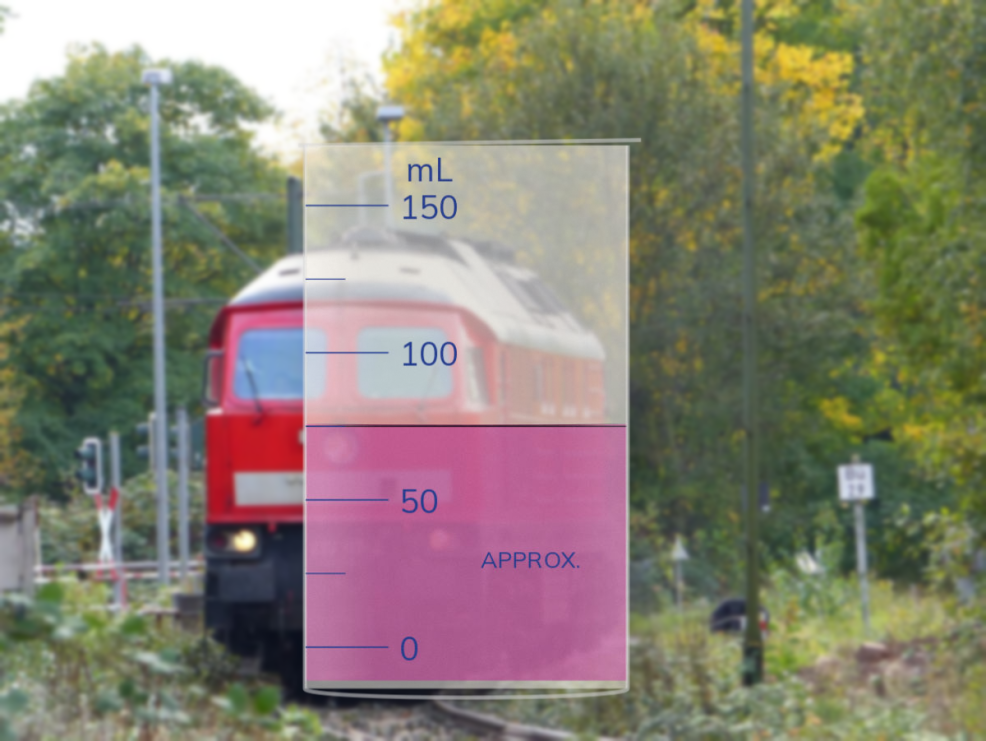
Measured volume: 75 mL
